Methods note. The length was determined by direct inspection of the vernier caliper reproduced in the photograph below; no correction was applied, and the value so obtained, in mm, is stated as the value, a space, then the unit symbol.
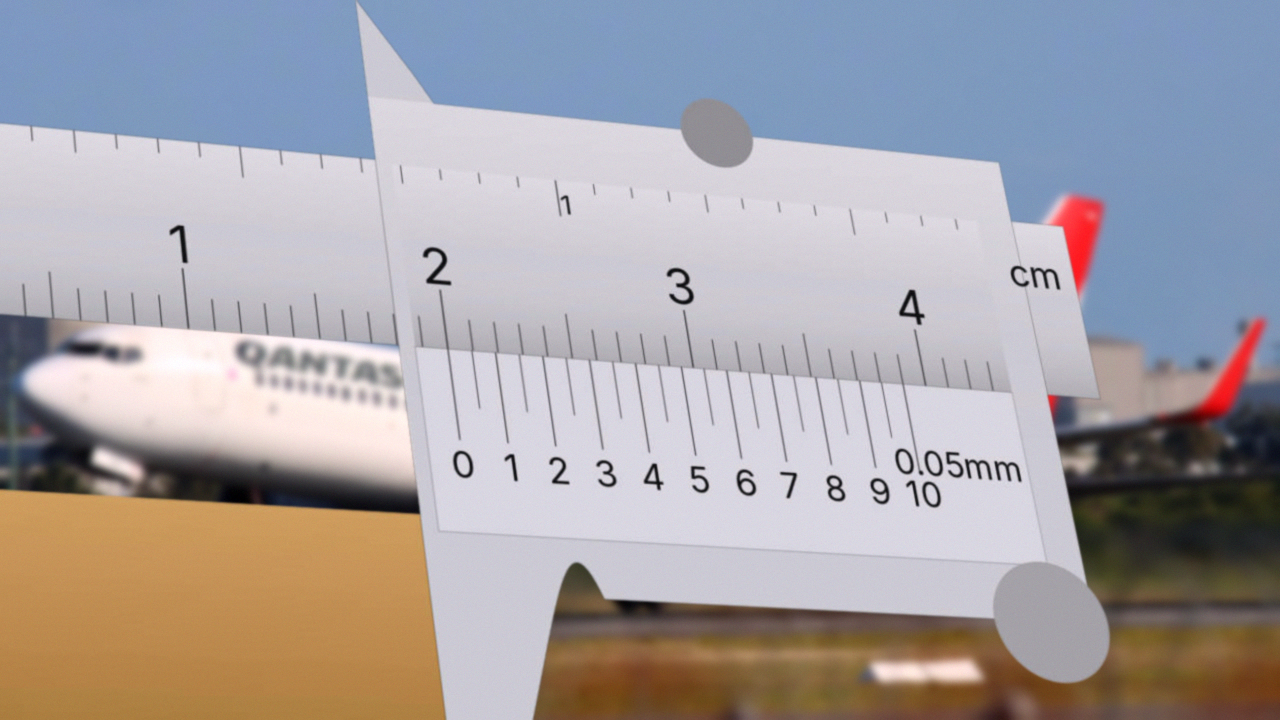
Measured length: 20.0 mm
